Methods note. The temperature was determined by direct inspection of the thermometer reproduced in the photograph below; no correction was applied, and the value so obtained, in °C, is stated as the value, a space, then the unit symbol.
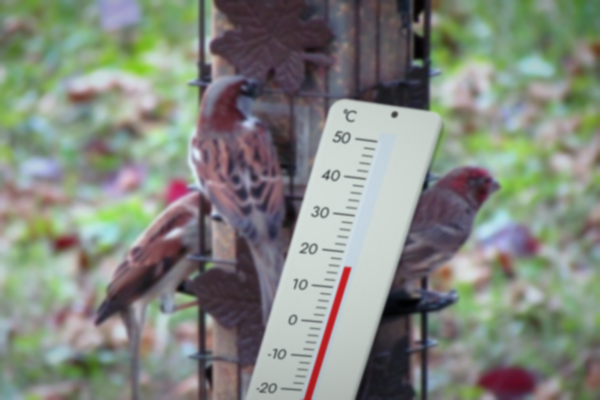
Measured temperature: 16 °C
